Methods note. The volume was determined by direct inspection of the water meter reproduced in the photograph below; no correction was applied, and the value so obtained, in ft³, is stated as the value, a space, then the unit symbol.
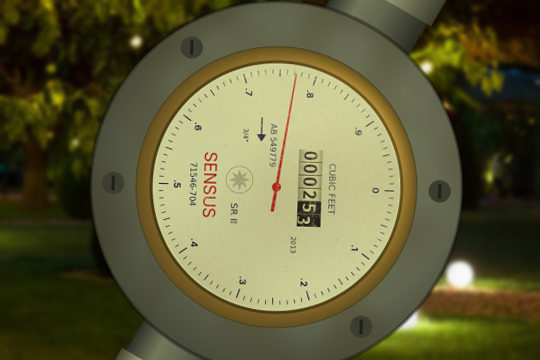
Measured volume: 252.77 ft³
